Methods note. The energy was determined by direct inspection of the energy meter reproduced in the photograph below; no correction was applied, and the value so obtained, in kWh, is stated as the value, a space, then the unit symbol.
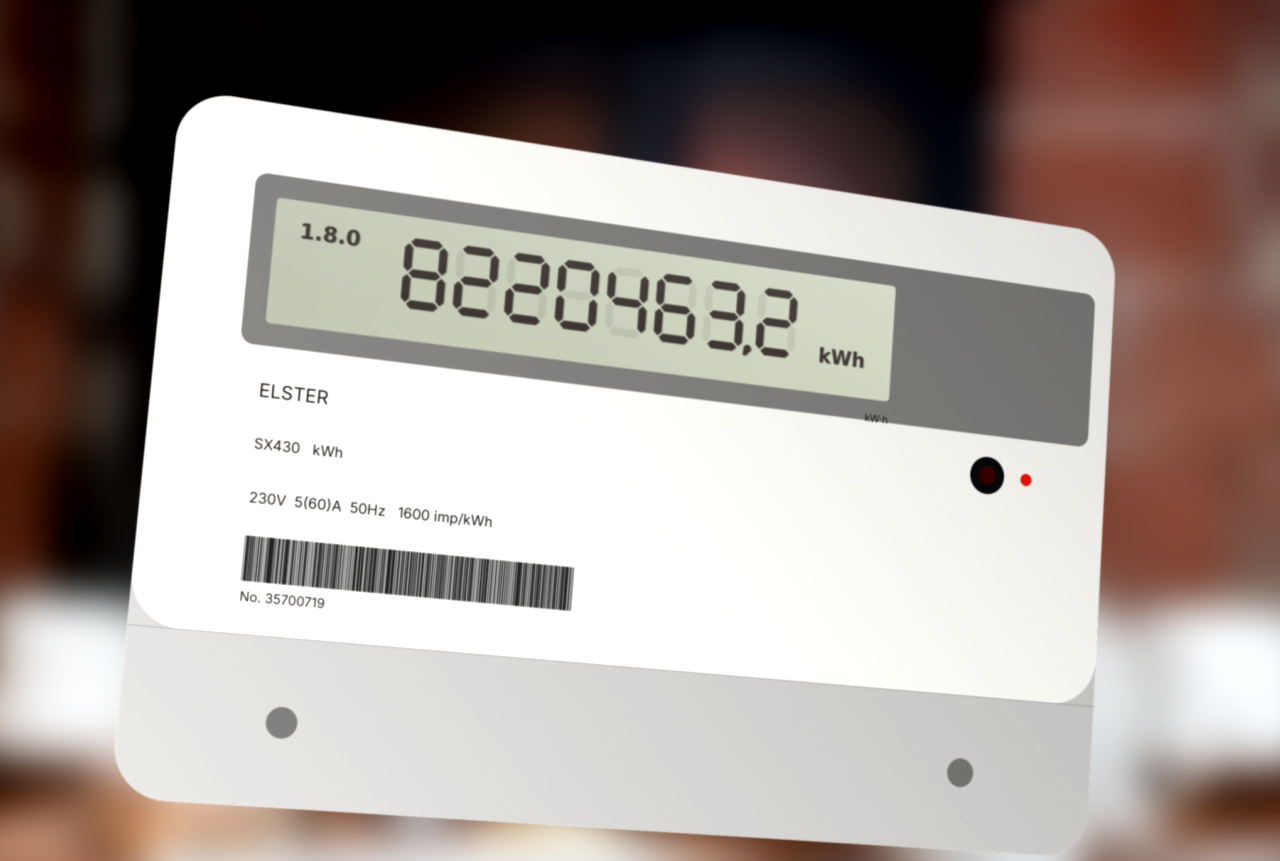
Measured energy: 8220463.2 kWh
